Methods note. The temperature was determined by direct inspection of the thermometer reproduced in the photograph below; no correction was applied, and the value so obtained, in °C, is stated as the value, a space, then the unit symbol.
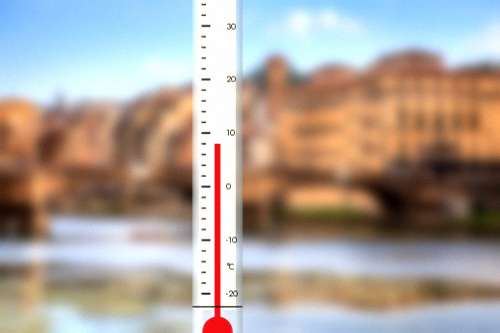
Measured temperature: 8 °C
